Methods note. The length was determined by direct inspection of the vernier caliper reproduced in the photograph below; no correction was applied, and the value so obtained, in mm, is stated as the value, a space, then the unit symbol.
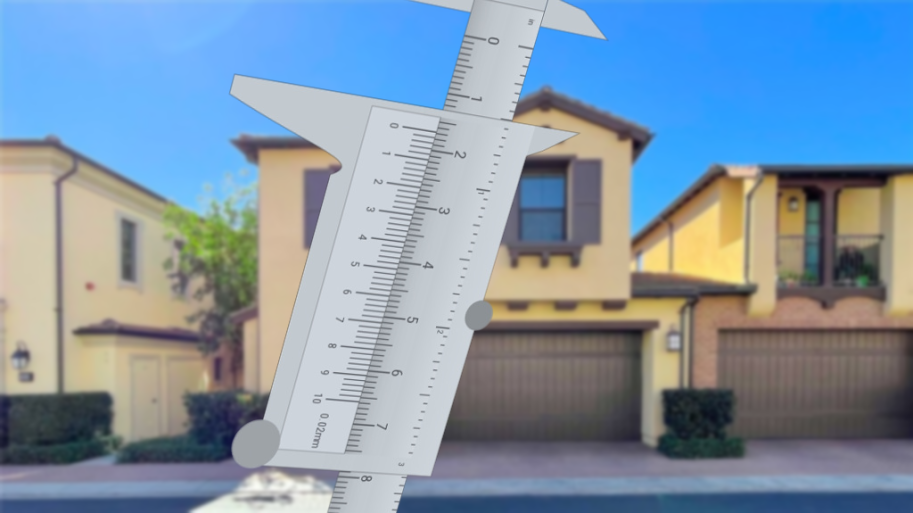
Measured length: 16.8 mm
